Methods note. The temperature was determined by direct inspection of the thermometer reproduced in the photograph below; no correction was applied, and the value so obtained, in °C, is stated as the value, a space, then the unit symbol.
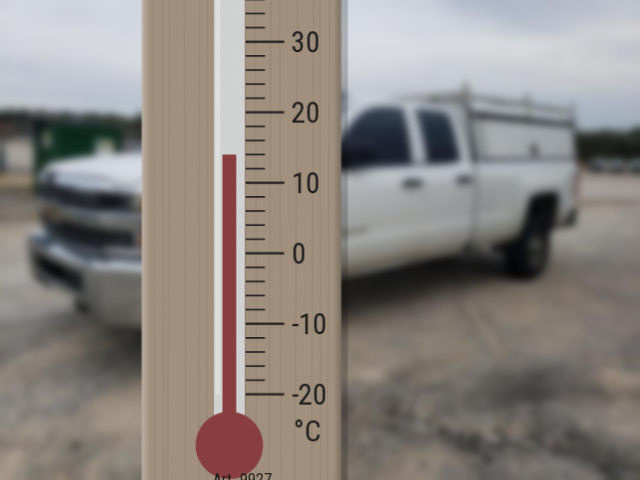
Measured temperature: 14 °C
